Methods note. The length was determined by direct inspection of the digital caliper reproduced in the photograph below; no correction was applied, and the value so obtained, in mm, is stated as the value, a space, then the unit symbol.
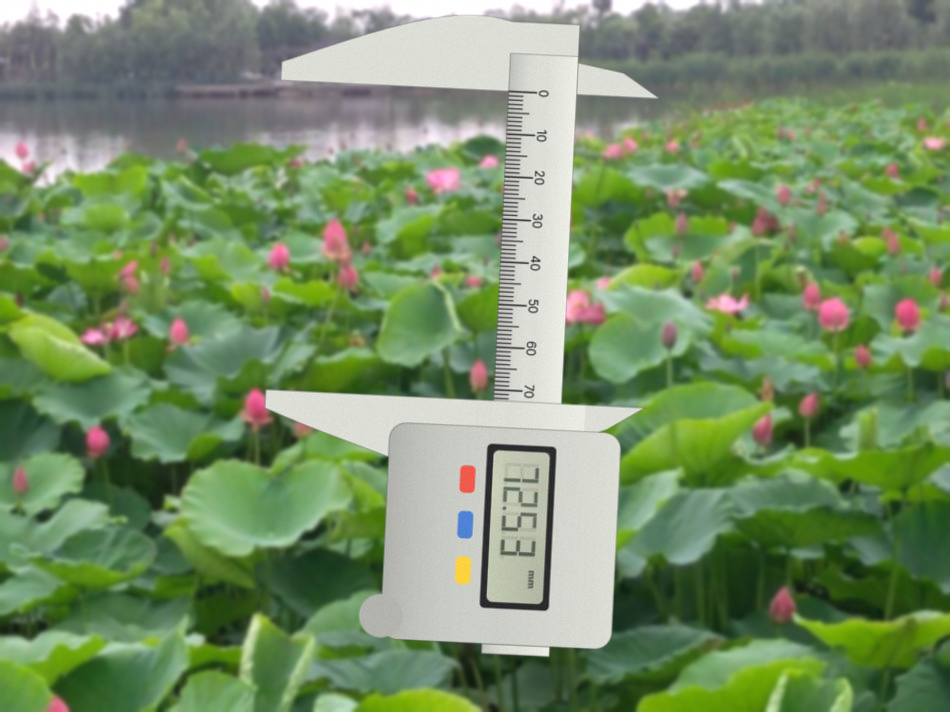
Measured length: 72.53 mm
